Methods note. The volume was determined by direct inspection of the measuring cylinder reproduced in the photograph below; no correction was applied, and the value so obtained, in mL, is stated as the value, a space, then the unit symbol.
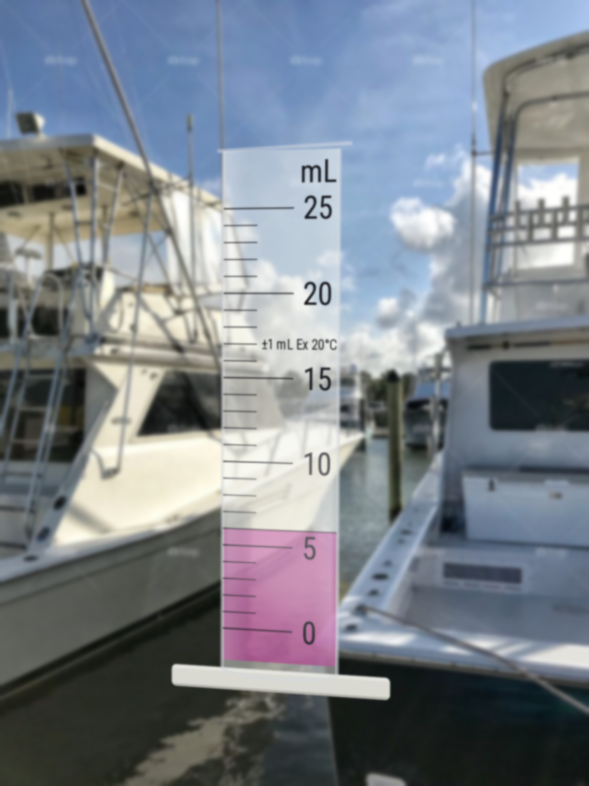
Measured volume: 6 mL
